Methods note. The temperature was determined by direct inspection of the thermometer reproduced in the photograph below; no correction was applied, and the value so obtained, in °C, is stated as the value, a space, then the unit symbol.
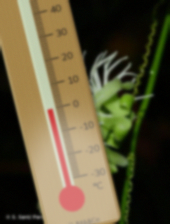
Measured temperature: 0 °C
